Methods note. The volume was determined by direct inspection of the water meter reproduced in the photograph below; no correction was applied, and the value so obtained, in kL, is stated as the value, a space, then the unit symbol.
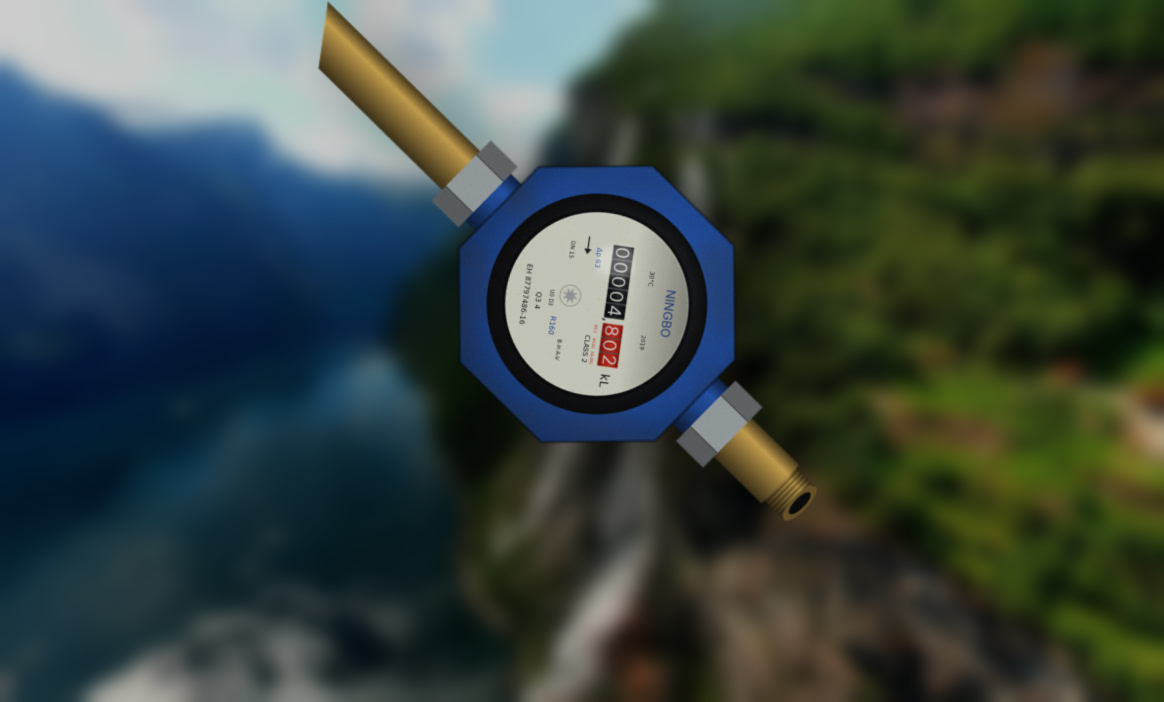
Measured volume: 4.802 kL
